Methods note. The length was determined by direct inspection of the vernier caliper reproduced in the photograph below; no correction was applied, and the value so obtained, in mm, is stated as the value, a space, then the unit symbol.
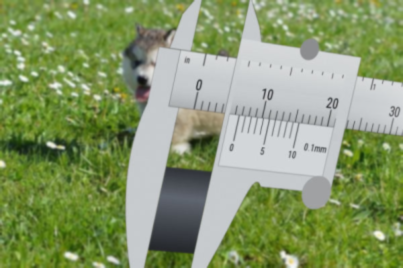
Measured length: 6.6 mm
